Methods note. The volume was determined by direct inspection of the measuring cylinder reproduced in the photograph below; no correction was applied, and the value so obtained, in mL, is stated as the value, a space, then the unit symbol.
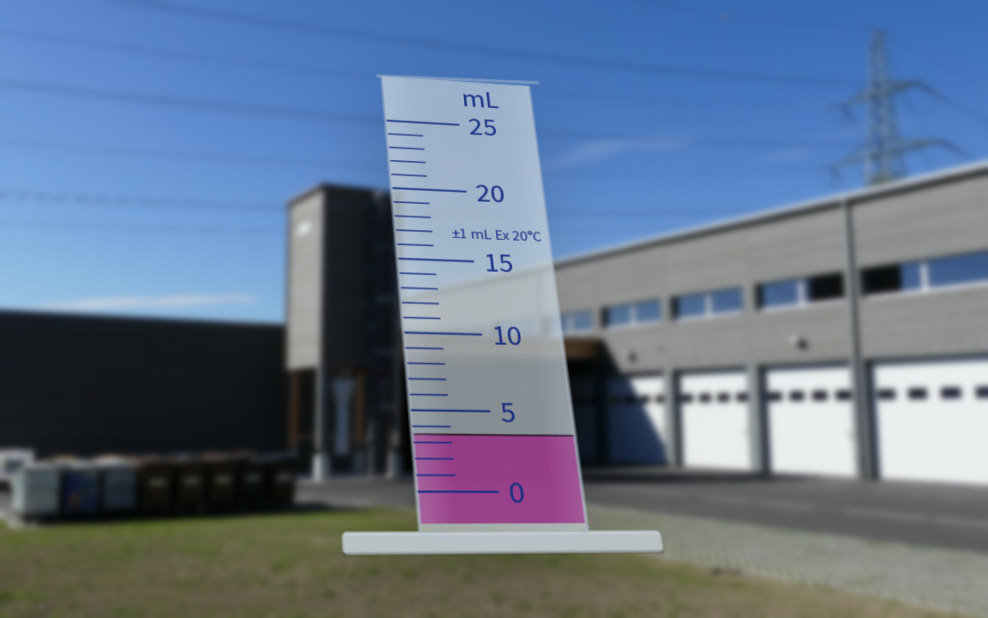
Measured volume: 3.5 mL
